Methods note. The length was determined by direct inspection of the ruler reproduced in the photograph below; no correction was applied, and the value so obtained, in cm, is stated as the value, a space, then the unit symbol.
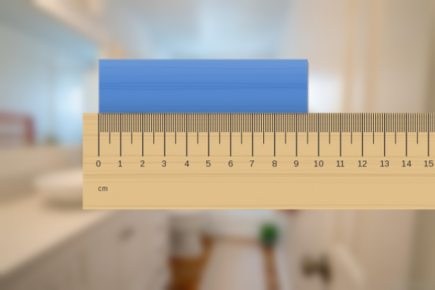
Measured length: 9.5 cm
